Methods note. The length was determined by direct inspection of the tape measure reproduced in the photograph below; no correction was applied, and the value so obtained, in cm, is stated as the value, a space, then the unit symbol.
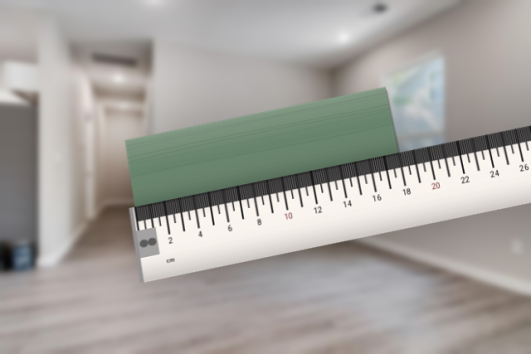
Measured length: 18 cm
